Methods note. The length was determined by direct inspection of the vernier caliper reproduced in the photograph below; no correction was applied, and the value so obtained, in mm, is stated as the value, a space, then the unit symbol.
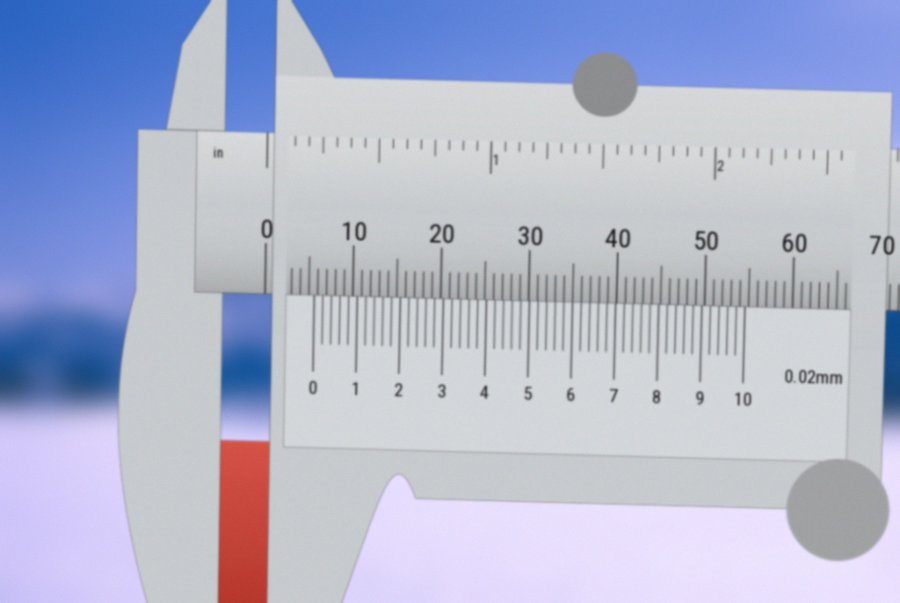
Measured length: 5.6 mm
